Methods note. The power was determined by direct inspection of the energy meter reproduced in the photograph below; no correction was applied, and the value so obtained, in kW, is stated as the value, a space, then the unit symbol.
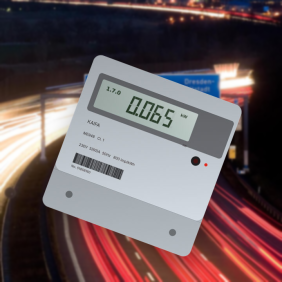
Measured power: 0.065 kW
